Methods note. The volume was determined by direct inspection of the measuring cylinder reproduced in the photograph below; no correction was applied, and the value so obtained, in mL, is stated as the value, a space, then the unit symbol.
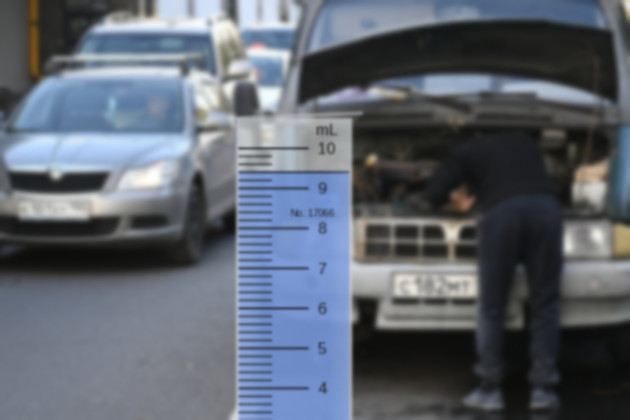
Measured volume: 9.4 mL
